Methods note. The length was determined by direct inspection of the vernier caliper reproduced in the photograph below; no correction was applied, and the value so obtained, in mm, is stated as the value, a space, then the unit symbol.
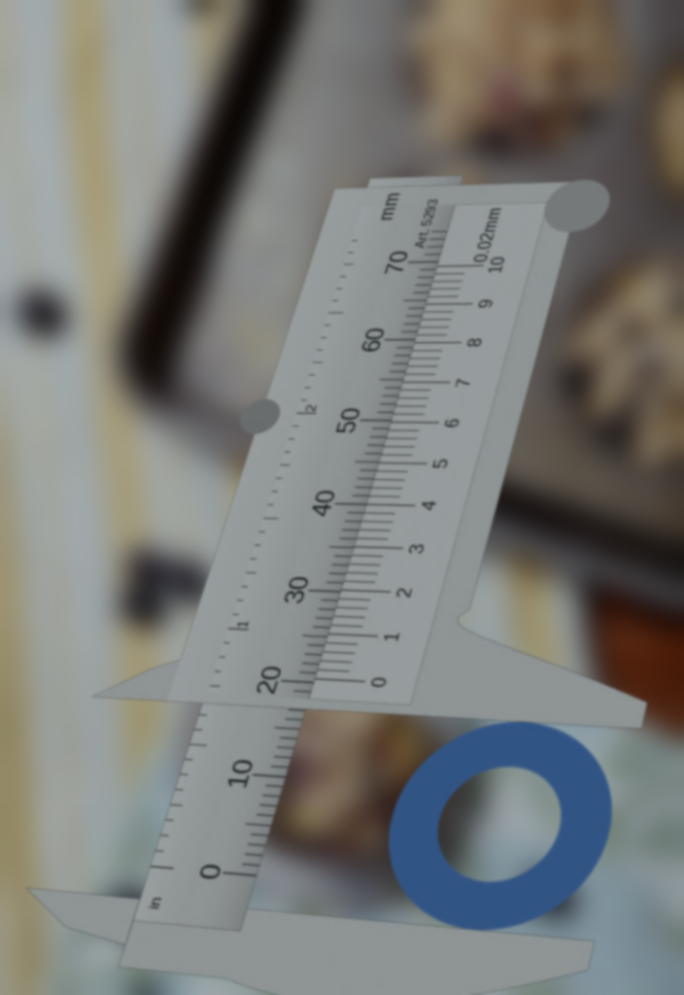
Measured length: 20.4 mm
